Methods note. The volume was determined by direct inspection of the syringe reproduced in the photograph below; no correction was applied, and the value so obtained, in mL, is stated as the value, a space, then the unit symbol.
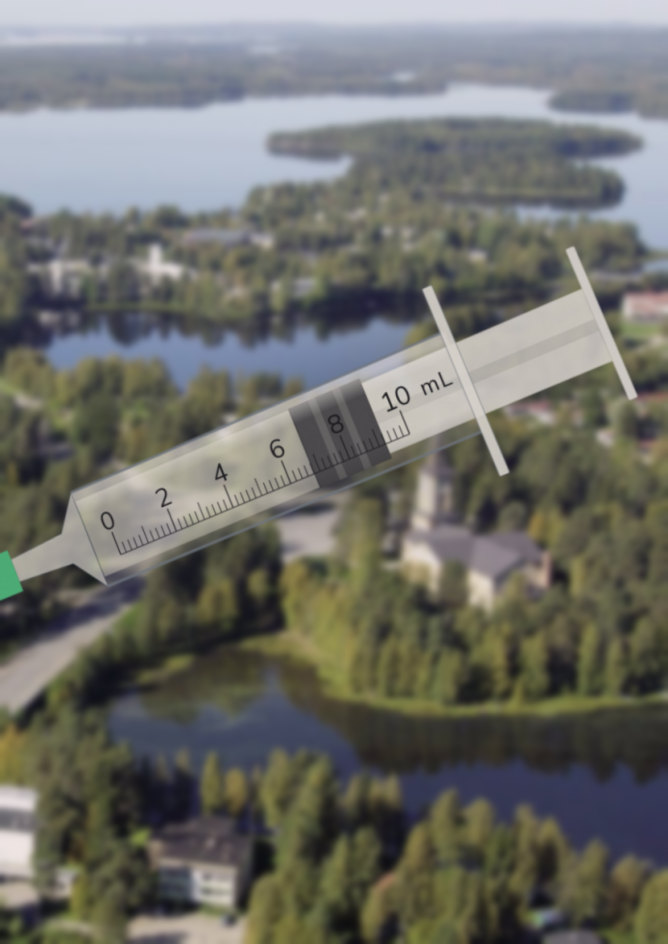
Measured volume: 6.8 mL
